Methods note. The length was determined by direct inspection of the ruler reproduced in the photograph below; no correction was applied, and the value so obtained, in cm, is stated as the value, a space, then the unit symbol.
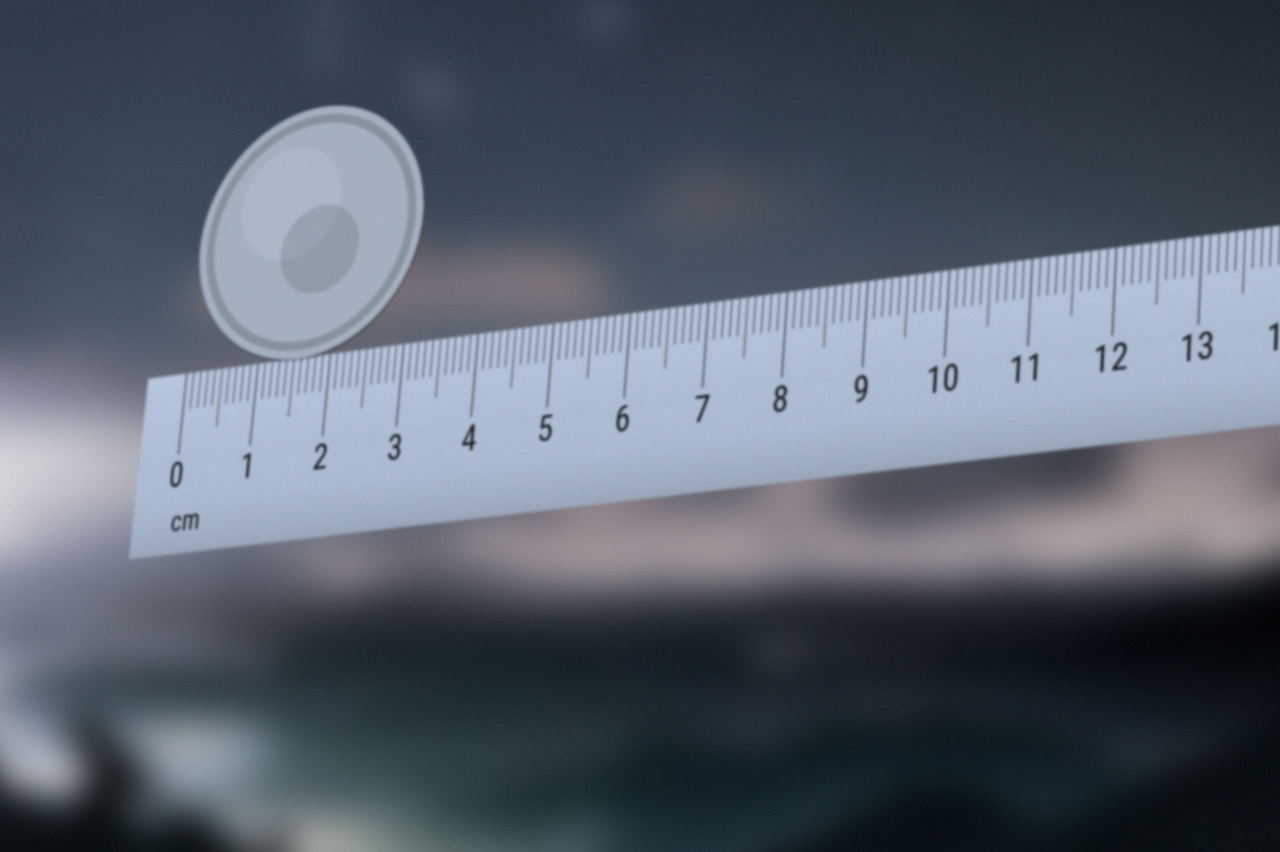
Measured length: 3.1 cm
